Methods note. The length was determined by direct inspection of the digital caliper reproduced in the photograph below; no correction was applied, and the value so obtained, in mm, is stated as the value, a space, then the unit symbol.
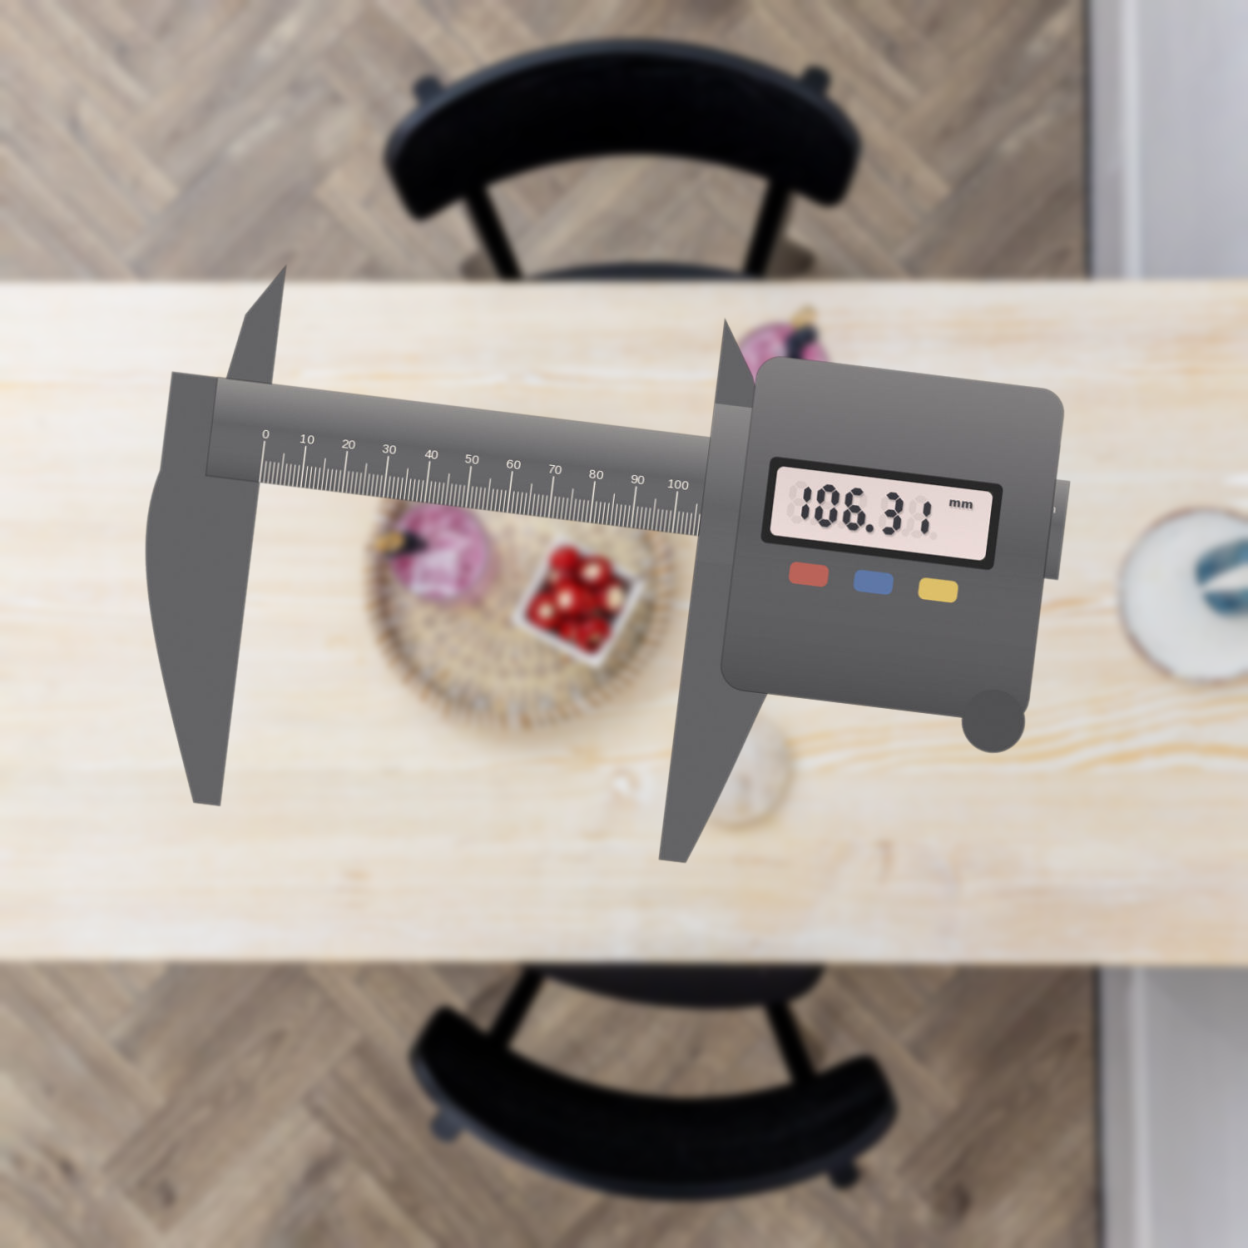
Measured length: 106.31 mm
